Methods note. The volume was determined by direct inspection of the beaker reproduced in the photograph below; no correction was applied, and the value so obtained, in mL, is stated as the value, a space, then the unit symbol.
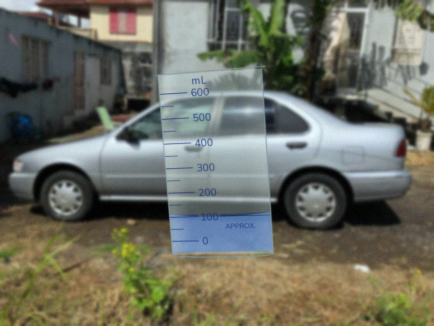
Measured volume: 100 mL
